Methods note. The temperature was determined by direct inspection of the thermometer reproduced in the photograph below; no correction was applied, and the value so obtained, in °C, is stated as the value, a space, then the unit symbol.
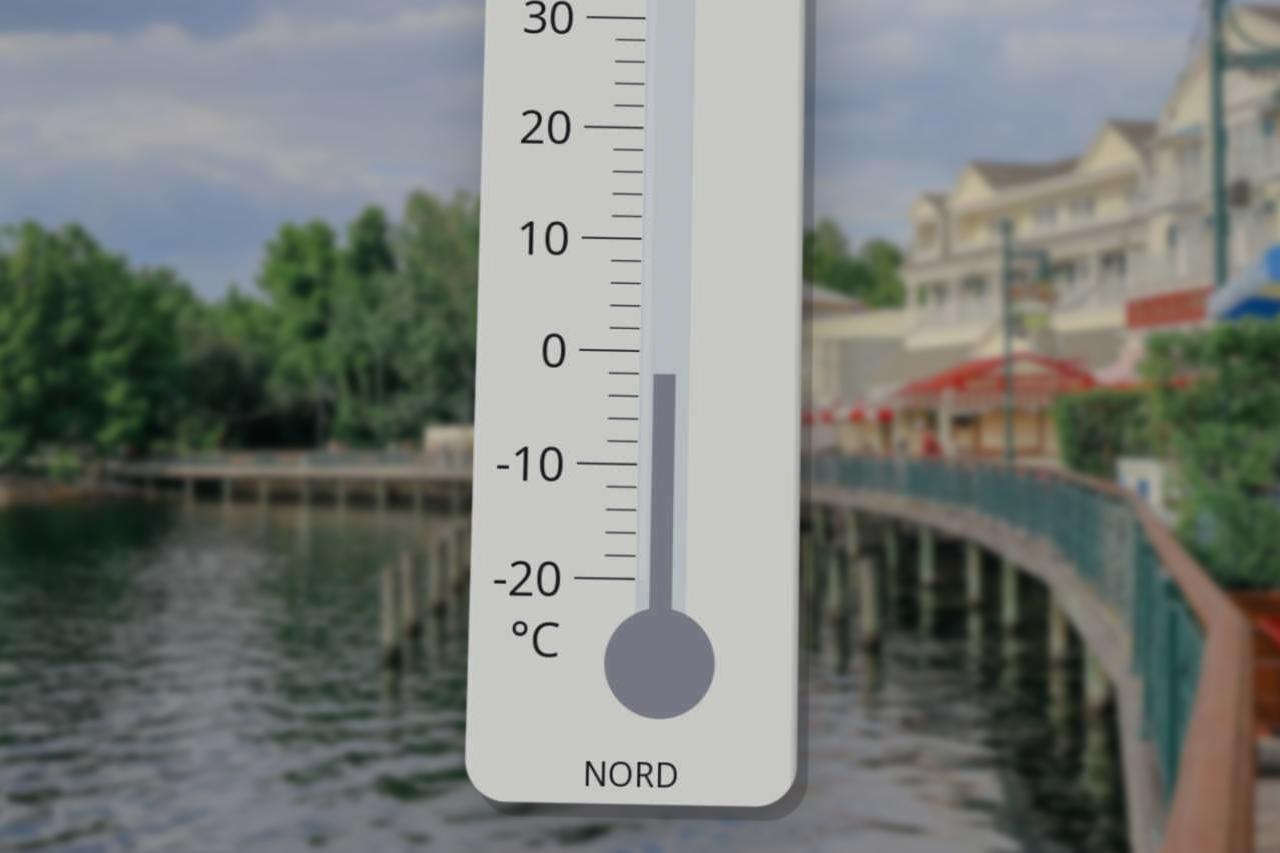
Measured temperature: -2 °C
